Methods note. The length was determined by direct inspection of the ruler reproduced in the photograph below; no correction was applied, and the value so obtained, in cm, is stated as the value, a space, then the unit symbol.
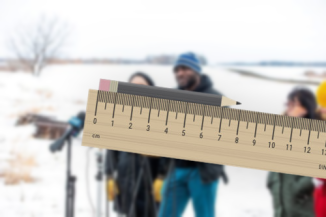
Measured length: 8 cm
